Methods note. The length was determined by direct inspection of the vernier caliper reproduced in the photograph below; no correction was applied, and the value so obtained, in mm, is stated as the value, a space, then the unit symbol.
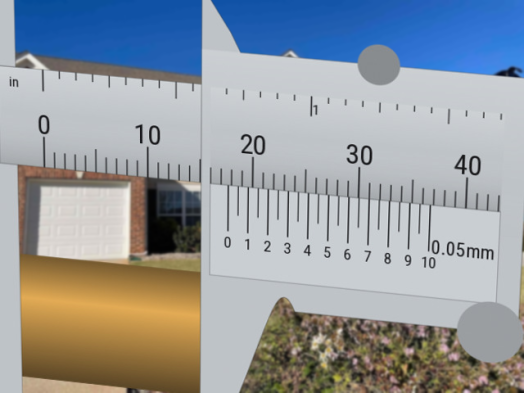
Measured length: 17.7 mm
